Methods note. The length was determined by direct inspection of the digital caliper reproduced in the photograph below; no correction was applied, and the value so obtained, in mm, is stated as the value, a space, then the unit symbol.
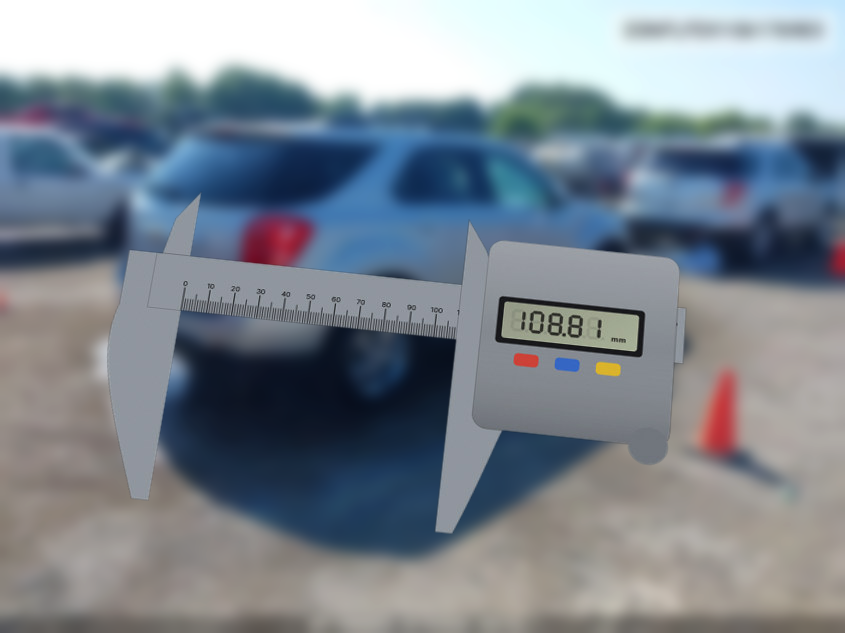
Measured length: 108.81 mm
